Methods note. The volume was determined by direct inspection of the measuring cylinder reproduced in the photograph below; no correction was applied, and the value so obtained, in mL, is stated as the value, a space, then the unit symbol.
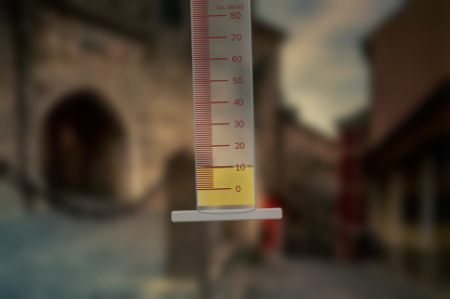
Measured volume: 10 mL
